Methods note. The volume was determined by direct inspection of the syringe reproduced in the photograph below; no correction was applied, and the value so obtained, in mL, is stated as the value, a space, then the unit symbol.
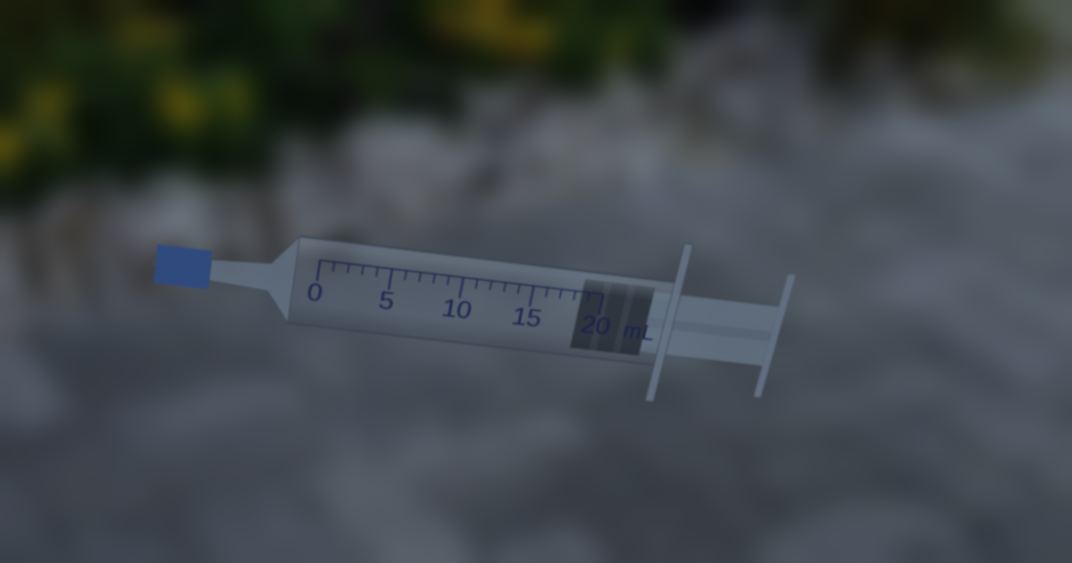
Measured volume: 18.5 mL
